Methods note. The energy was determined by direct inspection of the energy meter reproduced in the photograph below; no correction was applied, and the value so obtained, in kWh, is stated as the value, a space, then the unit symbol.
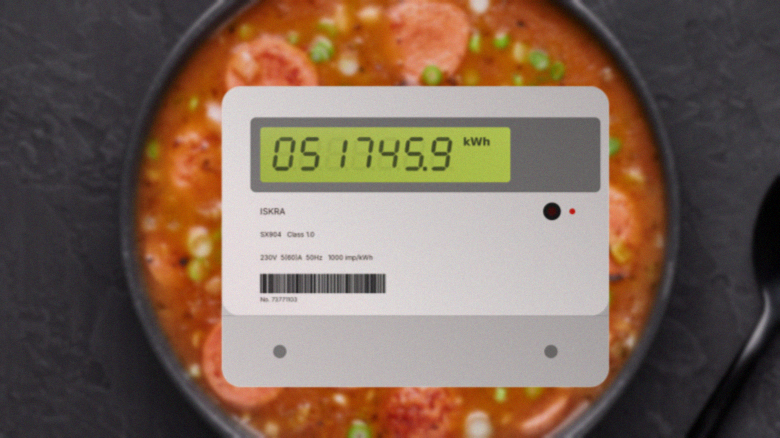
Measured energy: 51745.9 kWh
